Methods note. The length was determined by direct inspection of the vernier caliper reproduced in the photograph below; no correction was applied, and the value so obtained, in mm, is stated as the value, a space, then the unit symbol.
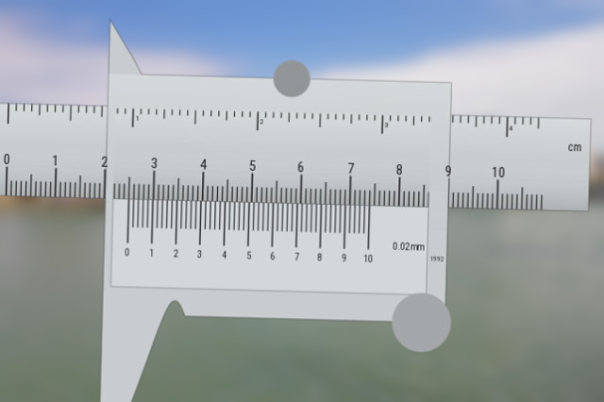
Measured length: 25.0 mm
